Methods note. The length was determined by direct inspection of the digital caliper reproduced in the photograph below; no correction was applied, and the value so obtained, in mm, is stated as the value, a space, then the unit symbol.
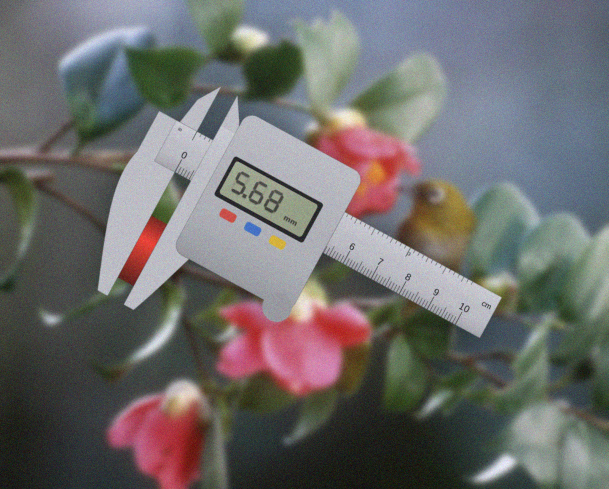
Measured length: 5.68 mm
